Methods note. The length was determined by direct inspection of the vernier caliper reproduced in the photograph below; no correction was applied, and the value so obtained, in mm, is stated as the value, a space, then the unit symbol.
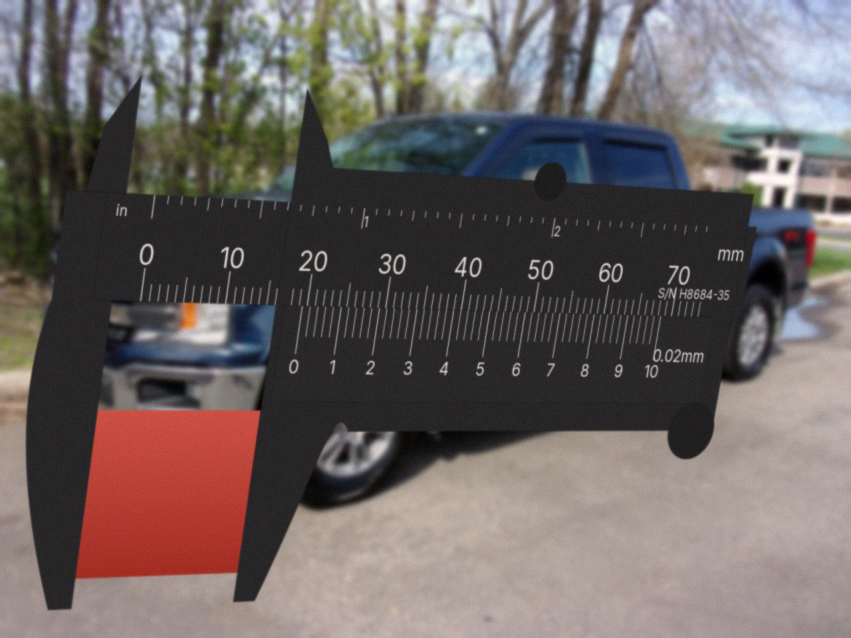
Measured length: 19.4 mm
